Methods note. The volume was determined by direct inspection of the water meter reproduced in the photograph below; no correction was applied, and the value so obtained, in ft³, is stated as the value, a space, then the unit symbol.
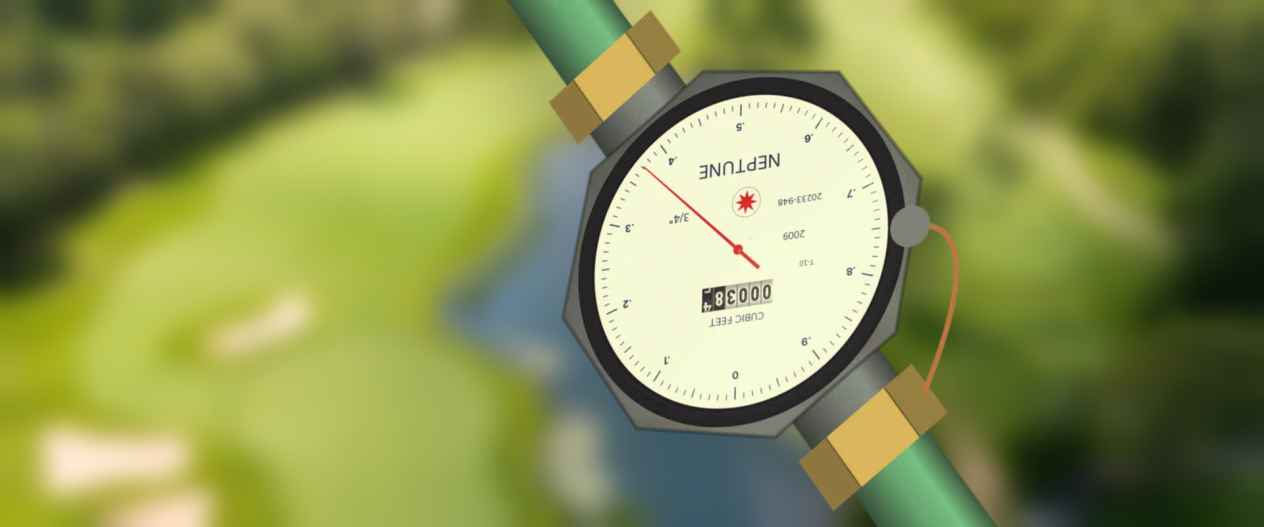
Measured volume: 384.37 ft³
